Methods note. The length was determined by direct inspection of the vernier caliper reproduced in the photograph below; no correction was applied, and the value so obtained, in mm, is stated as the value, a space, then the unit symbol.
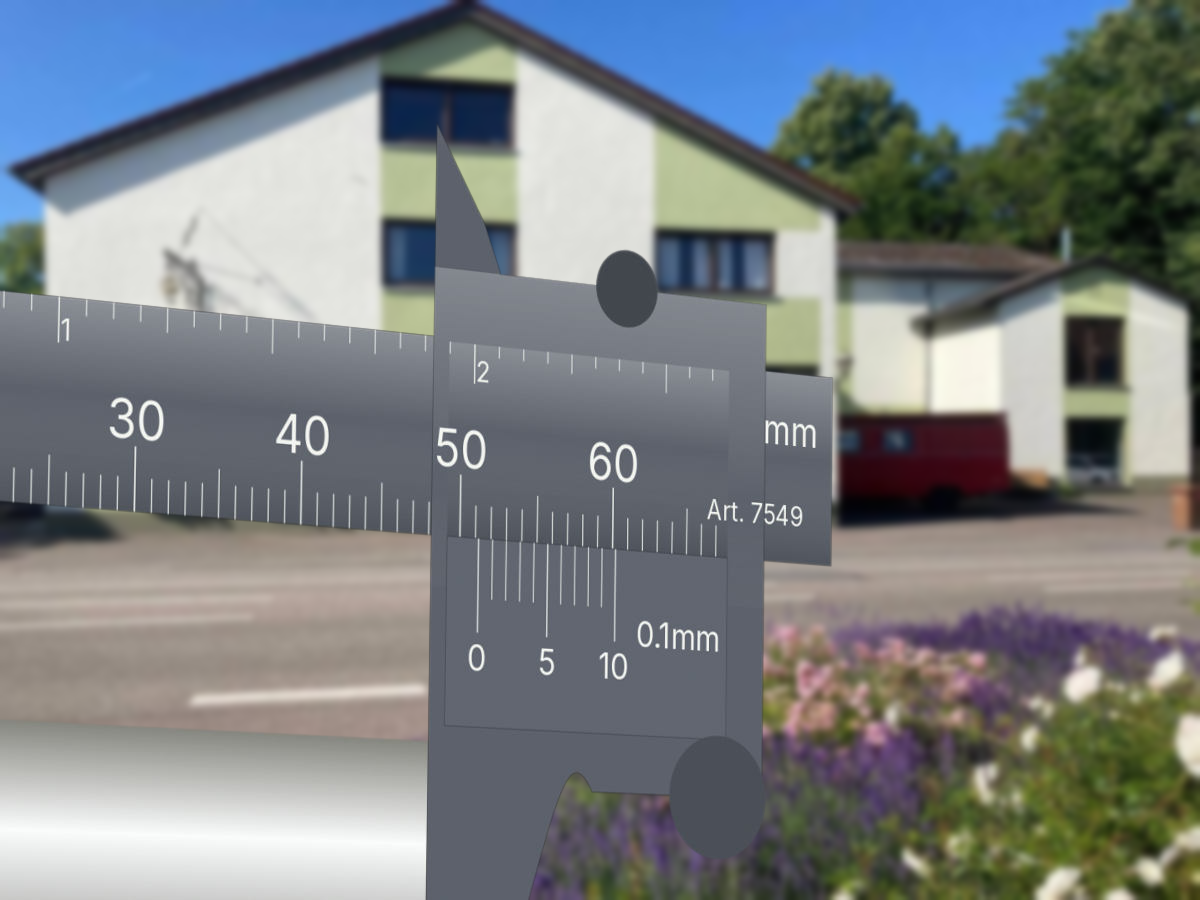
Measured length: 51.2 mm
